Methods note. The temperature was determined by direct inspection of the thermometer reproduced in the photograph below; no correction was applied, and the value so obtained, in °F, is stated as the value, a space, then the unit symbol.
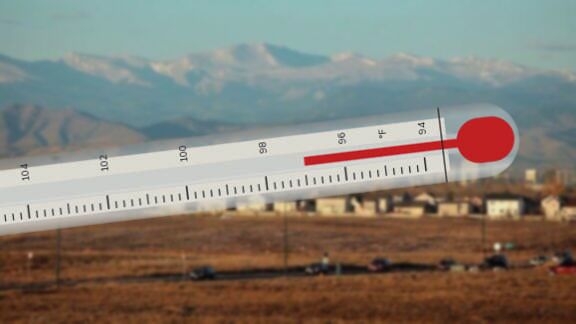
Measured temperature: 97 °F
